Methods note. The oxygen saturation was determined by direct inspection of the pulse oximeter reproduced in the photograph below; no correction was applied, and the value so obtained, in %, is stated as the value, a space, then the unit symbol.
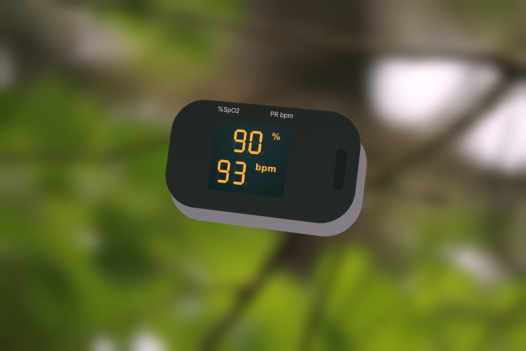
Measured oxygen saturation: 90 %
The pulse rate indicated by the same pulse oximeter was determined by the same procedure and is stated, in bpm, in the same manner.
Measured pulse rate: 93 bpm
